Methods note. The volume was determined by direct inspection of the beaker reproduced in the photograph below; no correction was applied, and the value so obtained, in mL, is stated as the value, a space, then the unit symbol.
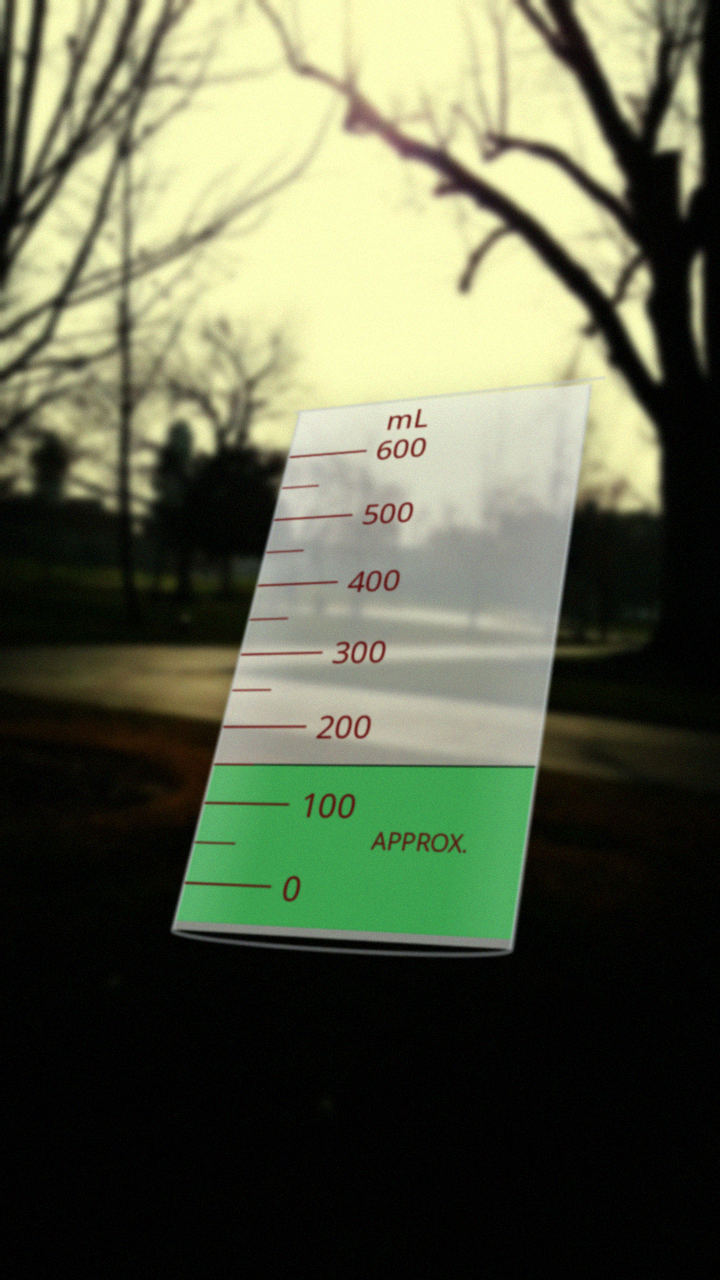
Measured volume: 150 mL
